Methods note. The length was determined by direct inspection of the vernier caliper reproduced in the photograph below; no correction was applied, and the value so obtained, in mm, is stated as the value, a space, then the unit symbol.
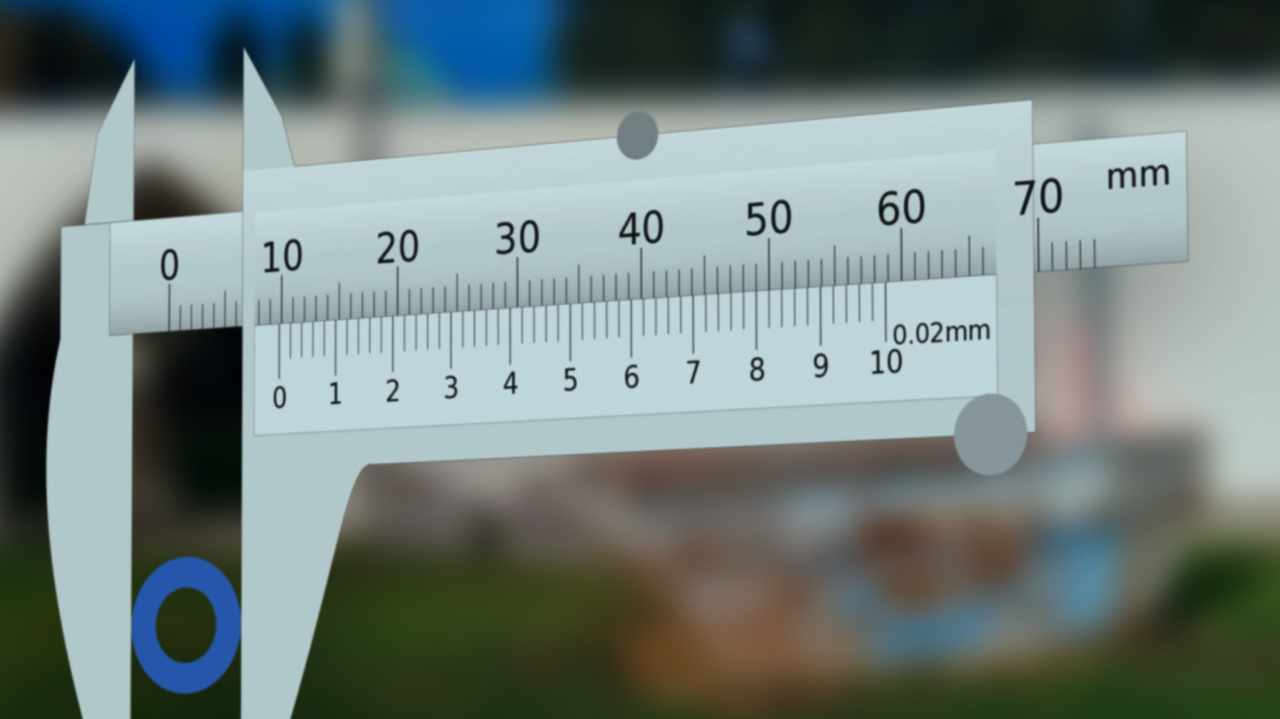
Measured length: 9.8 mm
